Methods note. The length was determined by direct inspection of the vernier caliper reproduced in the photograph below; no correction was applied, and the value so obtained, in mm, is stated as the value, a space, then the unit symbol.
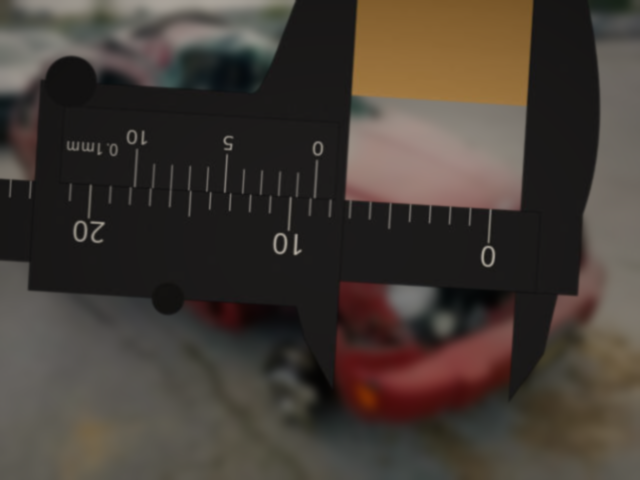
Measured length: 8.8 mm
